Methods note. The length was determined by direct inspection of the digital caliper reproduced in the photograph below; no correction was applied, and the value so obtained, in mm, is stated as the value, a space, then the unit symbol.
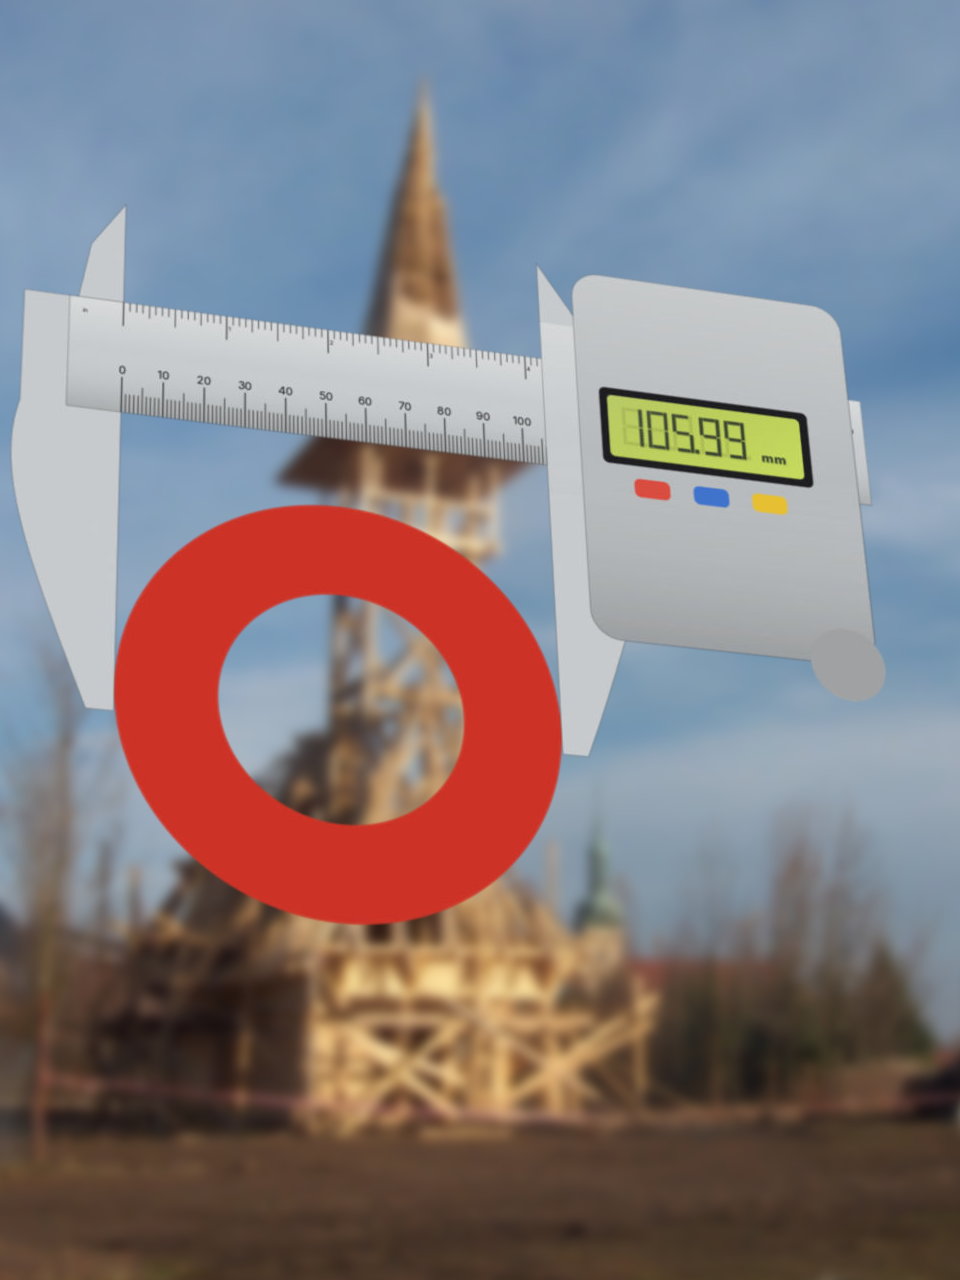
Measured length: 105.99 mm
